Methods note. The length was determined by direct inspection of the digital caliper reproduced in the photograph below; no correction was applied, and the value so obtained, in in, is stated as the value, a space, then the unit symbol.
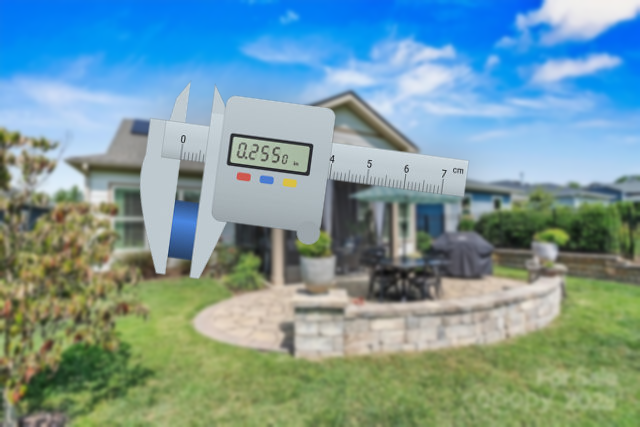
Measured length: 0.2550 in
